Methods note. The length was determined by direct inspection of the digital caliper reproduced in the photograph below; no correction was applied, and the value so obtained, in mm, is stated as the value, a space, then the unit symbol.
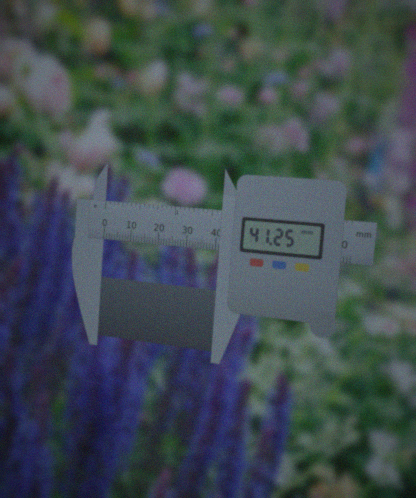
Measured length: 41.25 mm
